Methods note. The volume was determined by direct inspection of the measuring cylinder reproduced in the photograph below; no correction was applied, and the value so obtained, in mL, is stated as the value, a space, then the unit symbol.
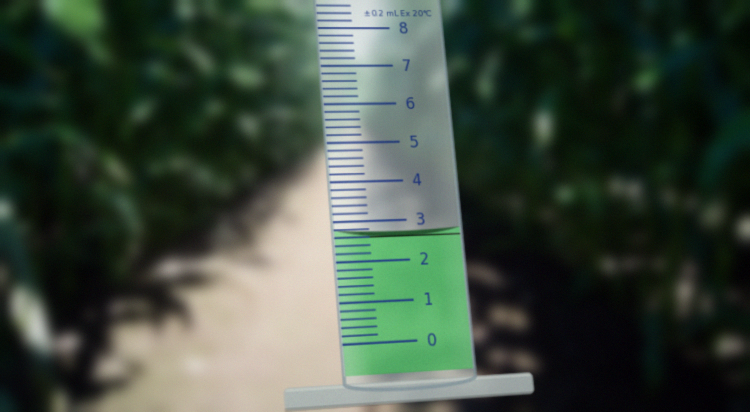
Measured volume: 2.6 mL
